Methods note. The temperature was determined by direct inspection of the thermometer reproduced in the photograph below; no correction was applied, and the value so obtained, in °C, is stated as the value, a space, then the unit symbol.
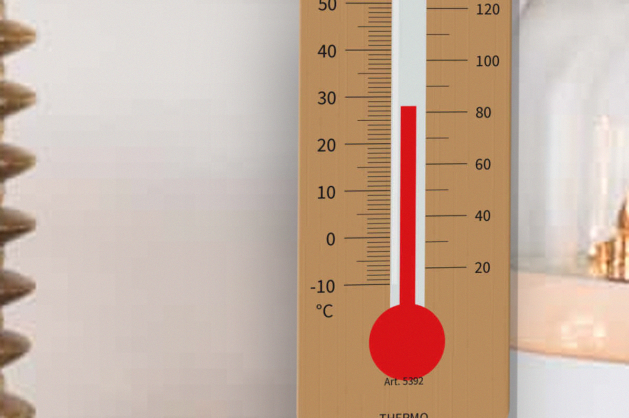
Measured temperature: 28 °C
